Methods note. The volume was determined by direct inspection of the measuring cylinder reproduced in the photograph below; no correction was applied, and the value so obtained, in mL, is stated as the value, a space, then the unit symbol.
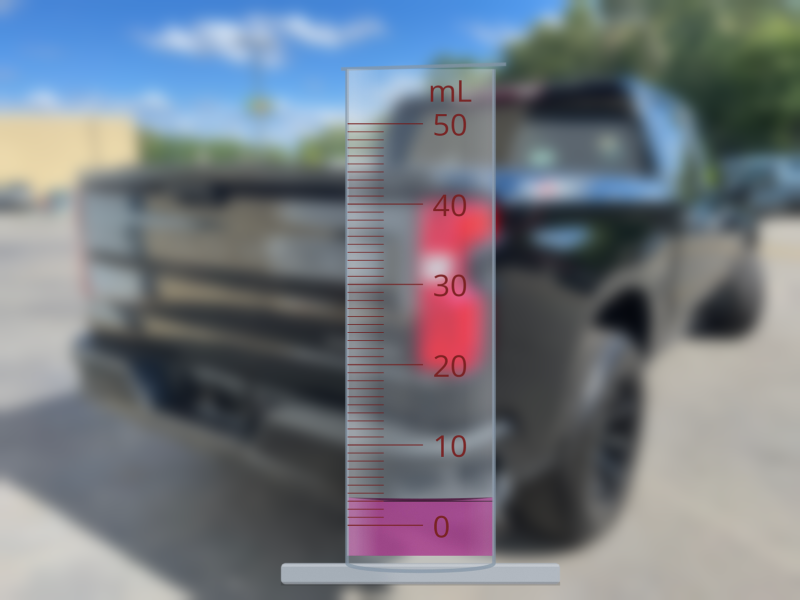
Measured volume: 3 mL
